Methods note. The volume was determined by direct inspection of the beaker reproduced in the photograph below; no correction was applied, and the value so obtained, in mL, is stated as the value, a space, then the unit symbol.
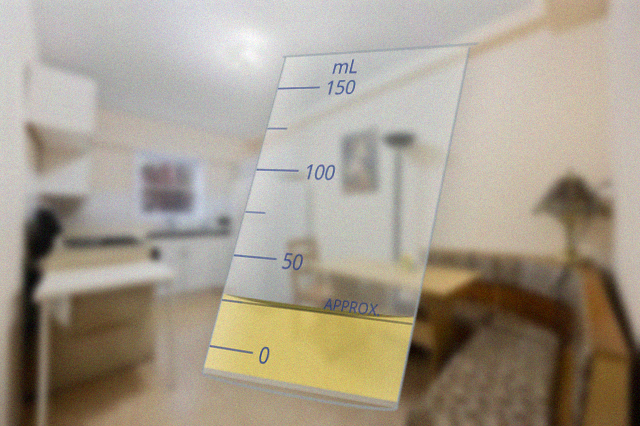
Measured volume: 25 mL
